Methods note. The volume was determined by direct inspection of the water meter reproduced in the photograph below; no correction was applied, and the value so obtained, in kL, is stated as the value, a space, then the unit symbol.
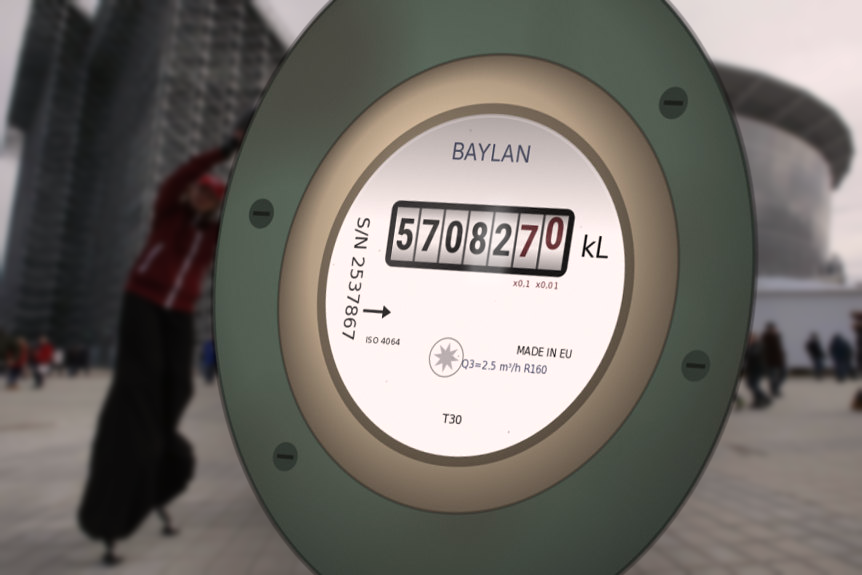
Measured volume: 57082.70 kL
